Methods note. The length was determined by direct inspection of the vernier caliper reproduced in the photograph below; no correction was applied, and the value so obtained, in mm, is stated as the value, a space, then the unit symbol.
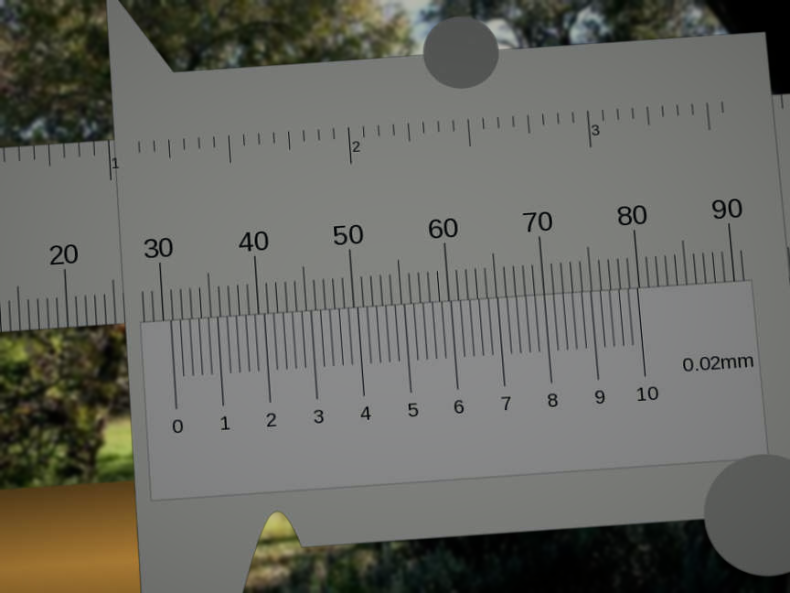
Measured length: 30.8 mm
